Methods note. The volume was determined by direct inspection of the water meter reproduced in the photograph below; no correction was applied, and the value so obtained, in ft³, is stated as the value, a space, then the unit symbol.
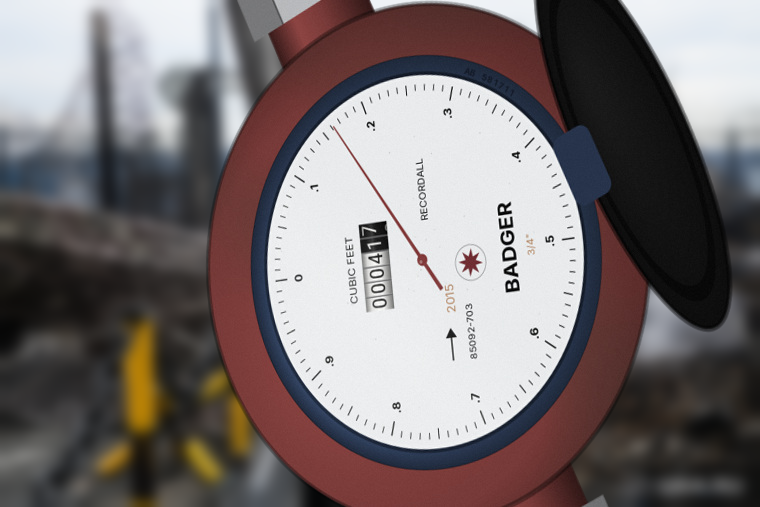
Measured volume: 417.16 ft³
